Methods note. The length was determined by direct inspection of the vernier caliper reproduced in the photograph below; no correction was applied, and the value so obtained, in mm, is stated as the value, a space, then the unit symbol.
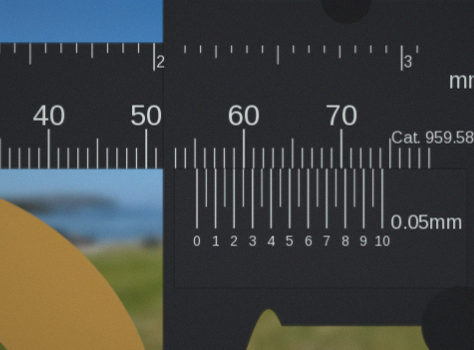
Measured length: 55.2 mm
